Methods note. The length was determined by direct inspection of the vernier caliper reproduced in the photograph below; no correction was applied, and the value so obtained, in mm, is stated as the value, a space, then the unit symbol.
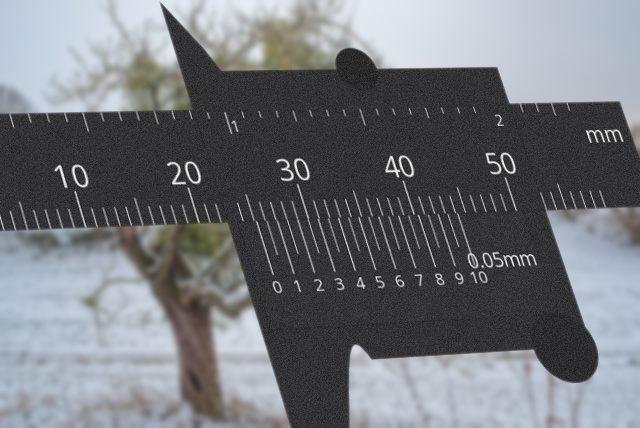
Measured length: 25.2 mm
